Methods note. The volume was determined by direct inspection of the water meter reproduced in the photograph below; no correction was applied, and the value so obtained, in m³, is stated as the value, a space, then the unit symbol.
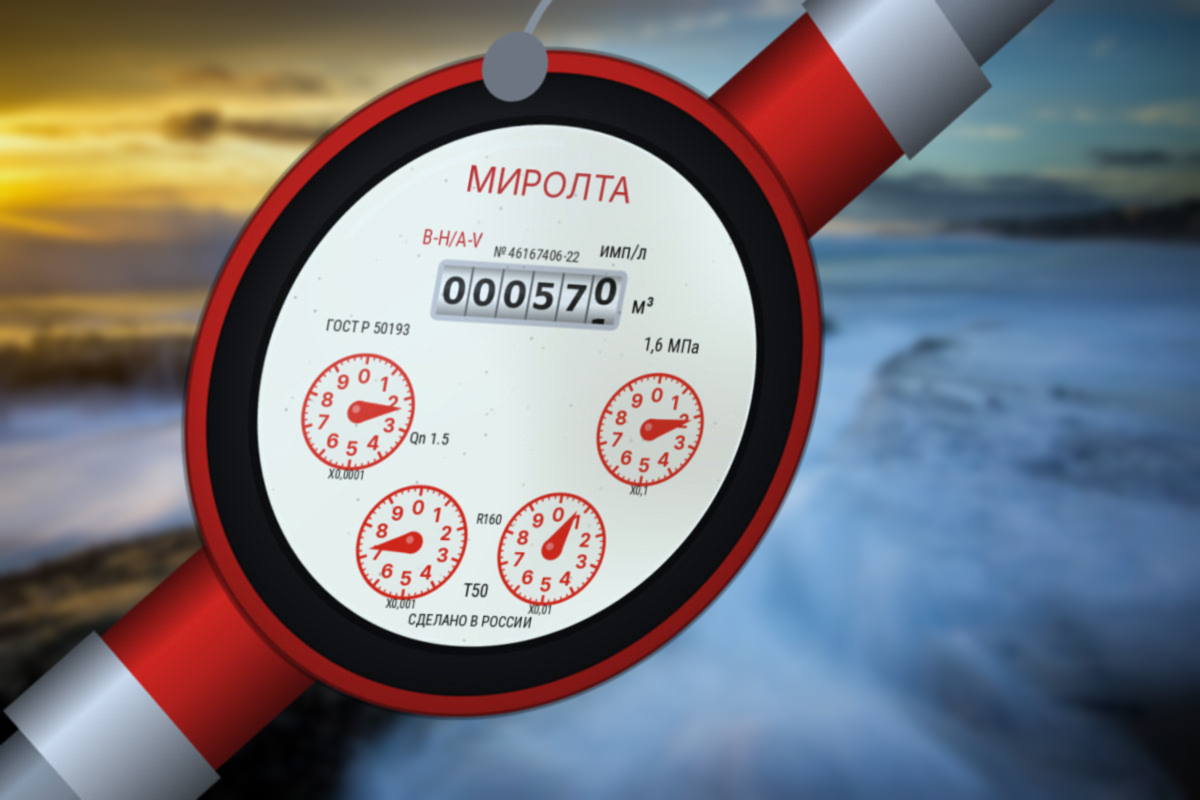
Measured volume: 570.2072 m³
